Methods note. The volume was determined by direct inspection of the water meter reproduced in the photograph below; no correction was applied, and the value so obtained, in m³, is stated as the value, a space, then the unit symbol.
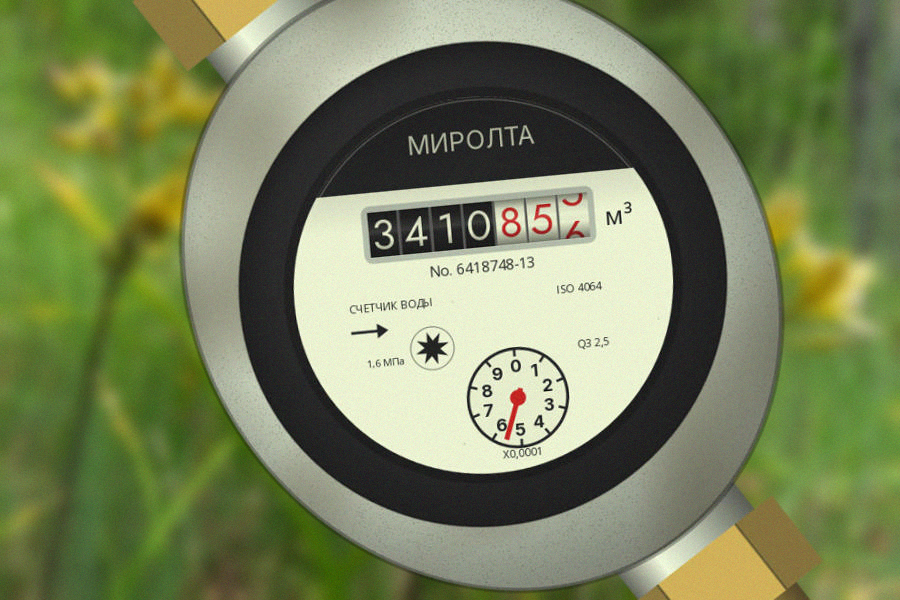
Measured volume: 3410.8555 m³
